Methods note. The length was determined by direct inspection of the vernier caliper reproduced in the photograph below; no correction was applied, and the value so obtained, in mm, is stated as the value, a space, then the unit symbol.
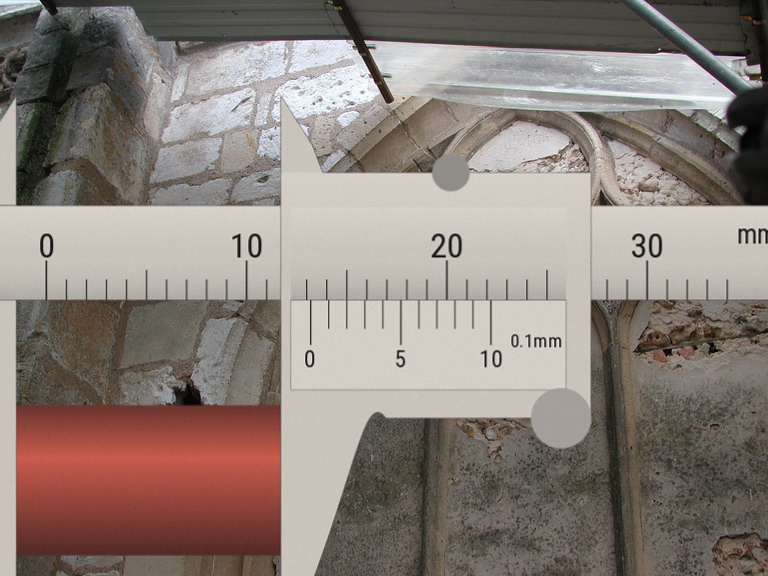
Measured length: 13.2 mm
